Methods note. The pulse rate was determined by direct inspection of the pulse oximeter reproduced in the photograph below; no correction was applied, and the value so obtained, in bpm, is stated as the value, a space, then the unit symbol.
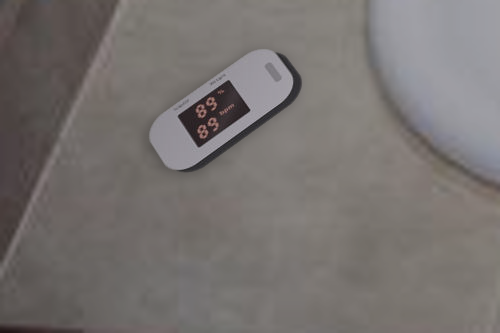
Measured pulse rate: 89 bpm
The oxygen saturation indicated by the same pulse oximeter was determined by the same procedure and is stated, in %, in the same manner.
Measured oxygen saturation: 89 %
